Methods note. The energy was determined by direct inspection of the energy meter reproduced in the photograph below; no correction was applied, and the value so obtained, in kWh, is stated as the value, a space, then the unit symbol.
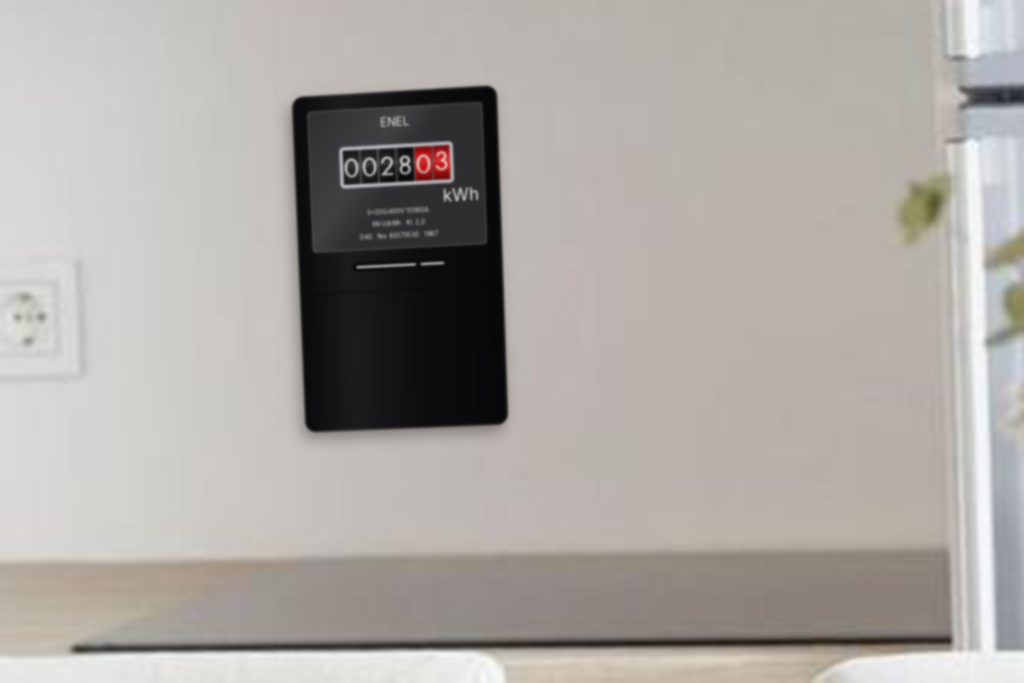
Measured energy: 28.03 kWh
